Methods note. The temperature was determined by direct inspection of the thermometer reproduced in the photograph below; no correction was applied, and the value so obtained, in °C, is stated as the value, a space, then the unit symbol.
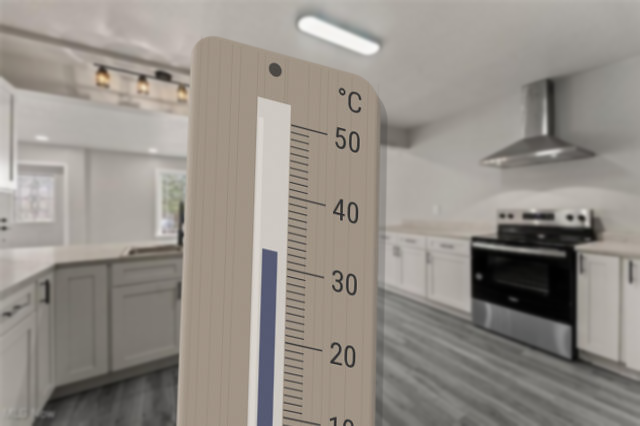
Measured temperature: 32 °C
